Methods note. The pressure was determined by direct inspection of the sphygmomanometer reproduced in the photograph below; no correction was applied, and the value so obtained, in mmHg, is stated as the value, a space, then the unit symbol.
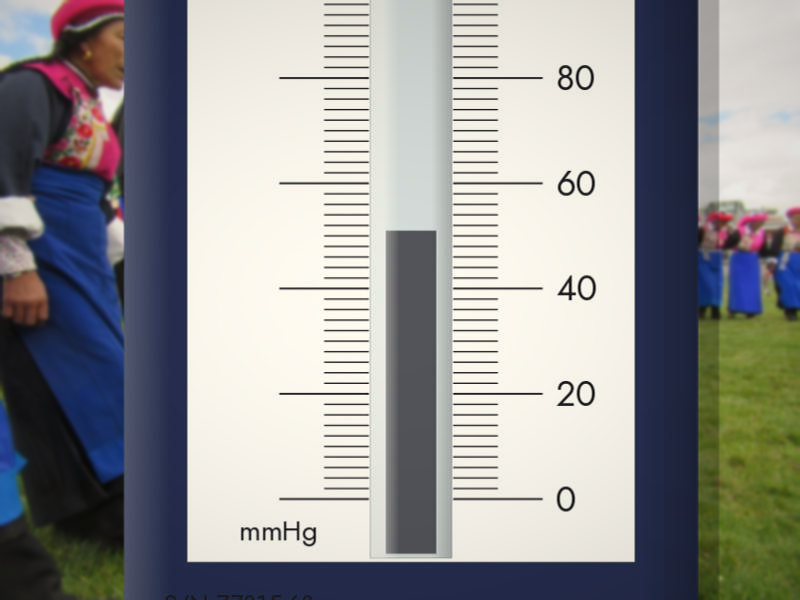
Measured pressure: 51 mmHg
